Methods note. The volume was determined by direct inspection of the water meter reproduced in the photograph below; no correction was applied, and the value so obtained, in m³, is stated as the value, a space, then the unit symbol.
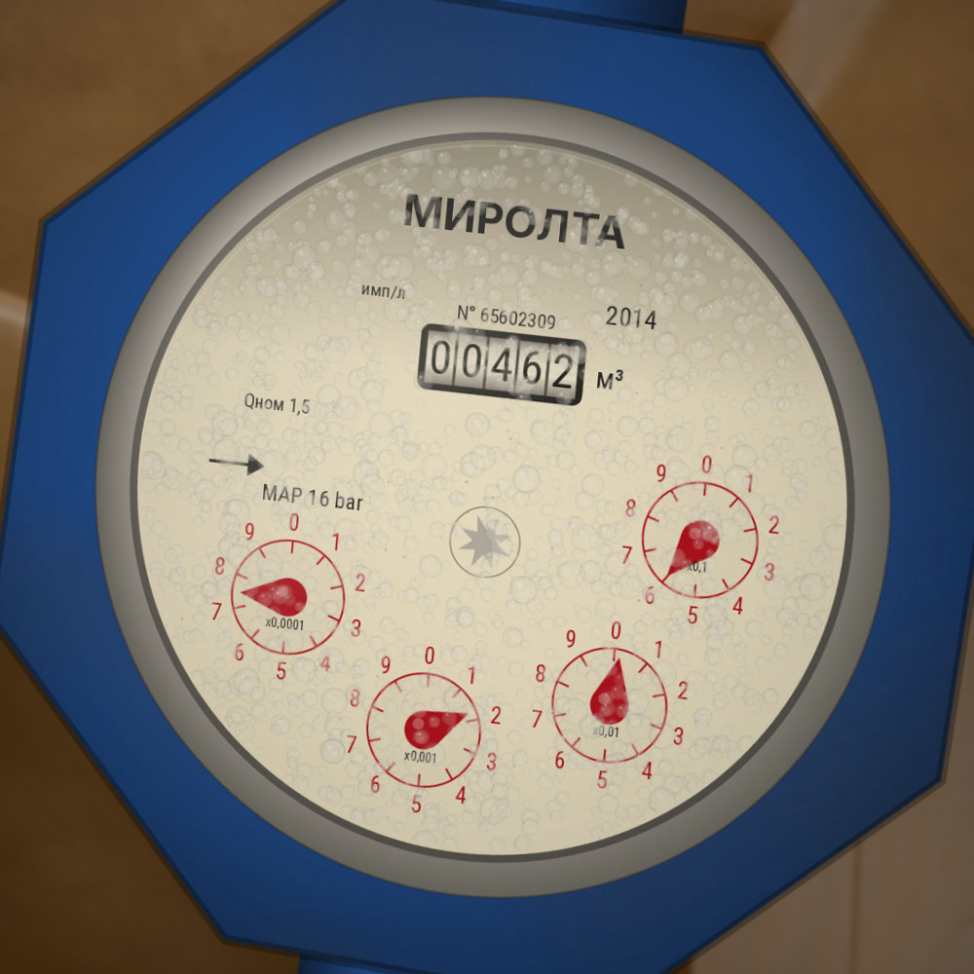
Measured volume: 462.6017 m³
